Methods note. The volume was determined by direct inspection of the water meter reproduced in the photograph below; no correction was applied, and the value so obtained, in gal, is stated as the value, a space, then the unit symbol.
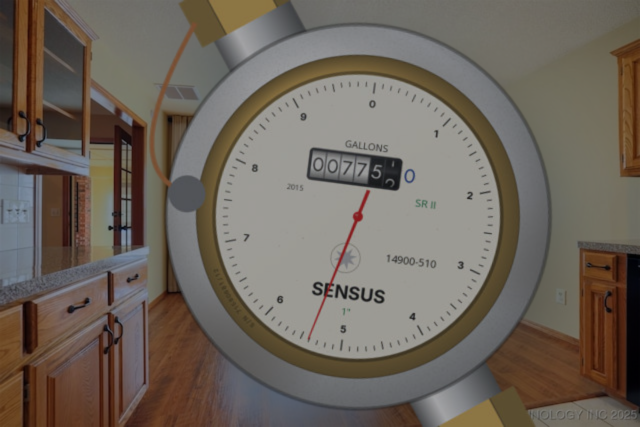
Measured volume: 77515.4 gal
